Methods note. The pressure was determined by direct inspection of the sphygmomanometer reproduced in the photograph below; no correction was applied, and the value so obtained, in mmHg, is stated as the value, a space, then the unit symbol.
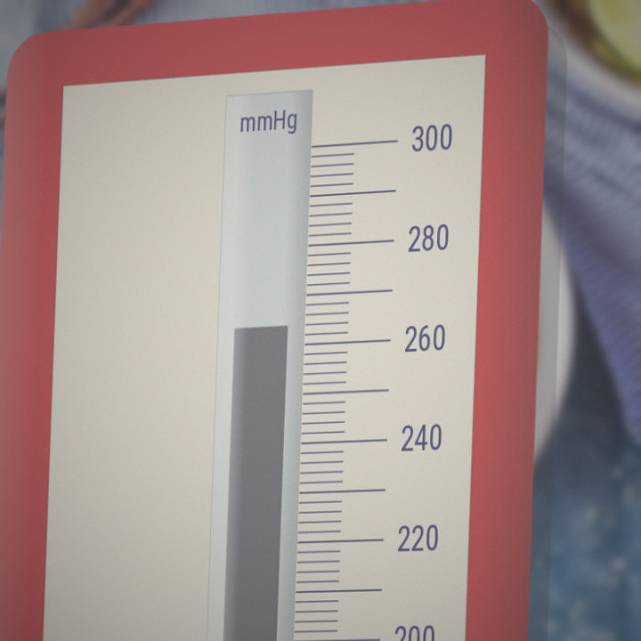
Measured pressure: 264 mmHg
